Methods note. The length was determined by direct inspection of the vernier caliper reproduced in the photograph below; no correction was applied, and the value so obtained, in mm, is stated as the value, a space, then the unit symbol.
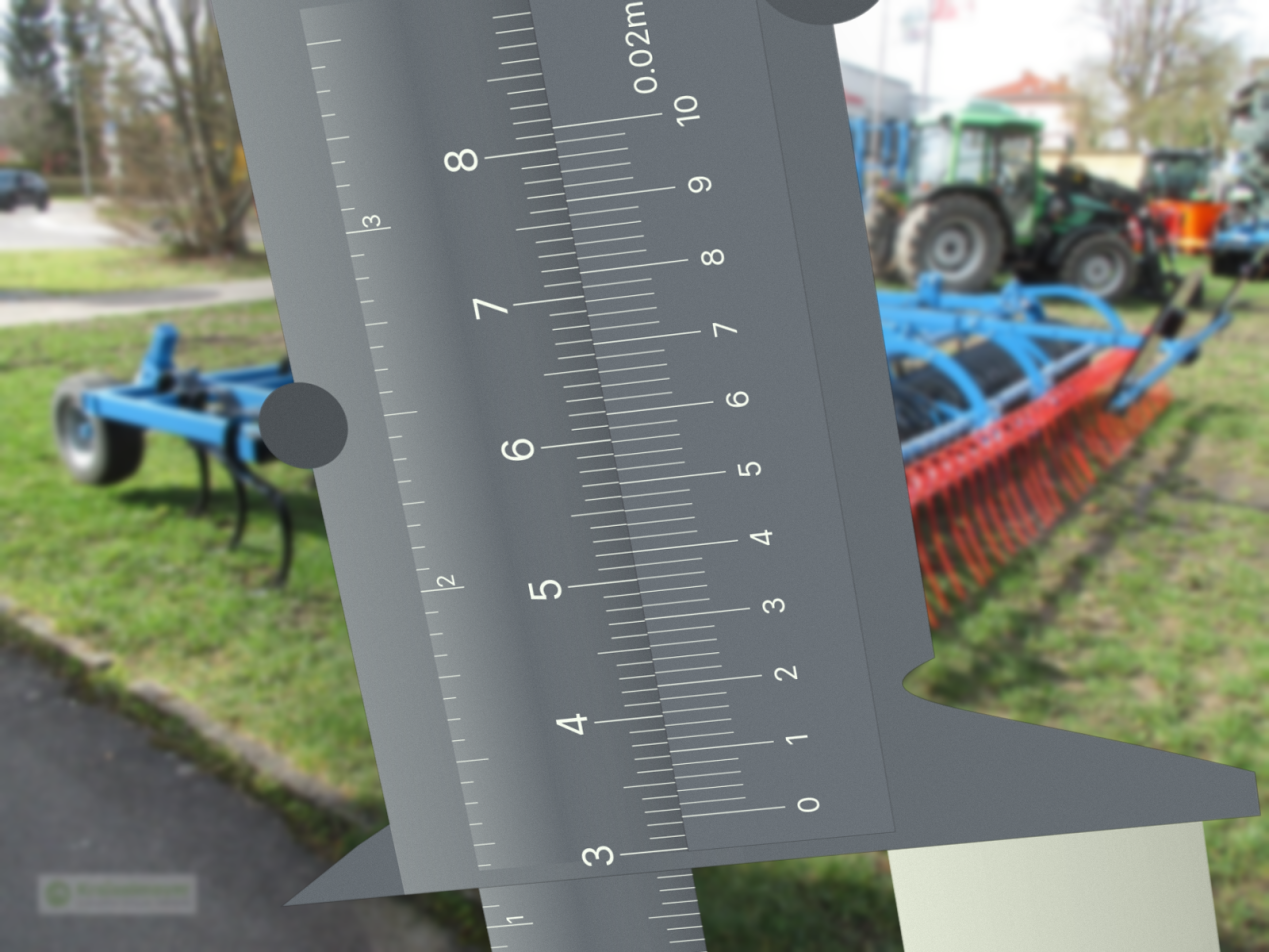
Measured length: 32.4 mm
